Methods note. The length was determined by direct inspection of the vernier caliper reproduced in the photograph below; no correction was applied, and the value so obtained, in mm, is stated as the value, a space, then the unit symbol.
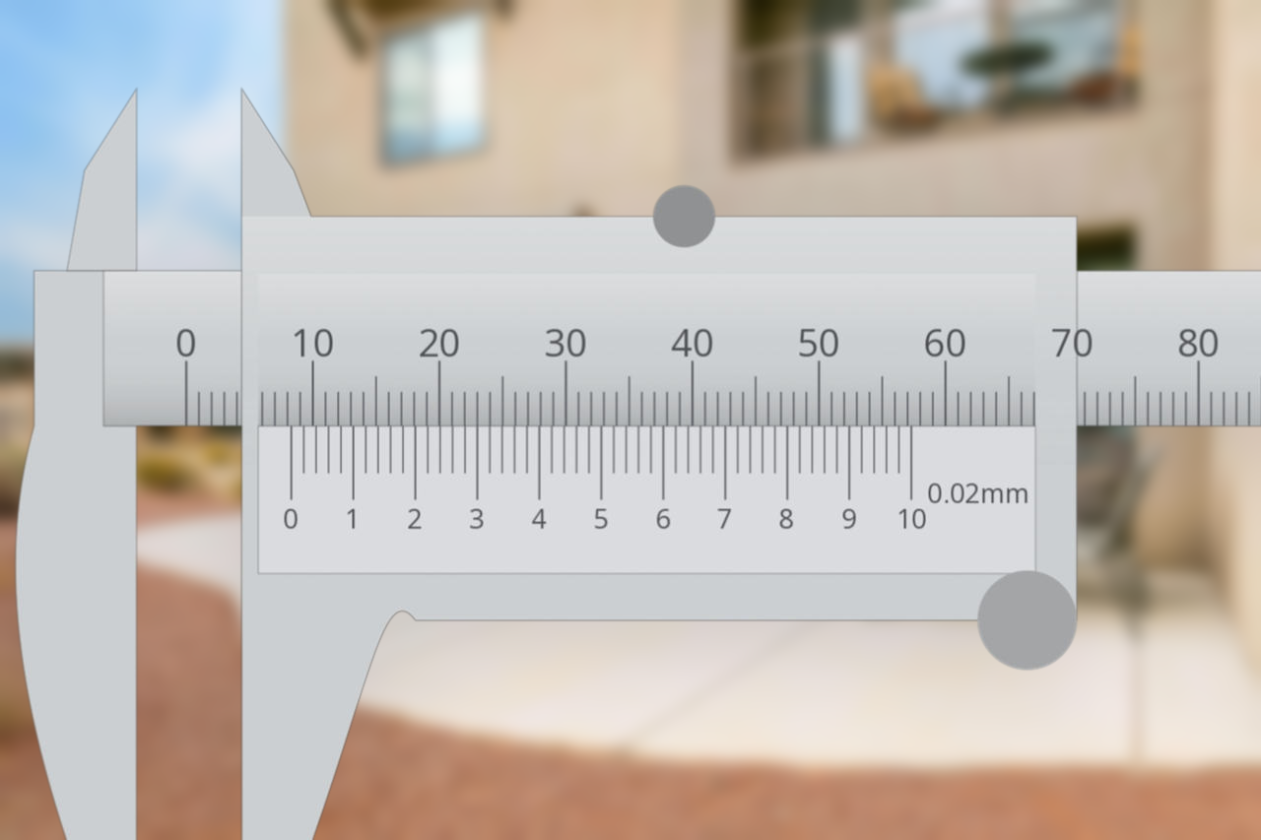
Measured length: 8.3 mm
